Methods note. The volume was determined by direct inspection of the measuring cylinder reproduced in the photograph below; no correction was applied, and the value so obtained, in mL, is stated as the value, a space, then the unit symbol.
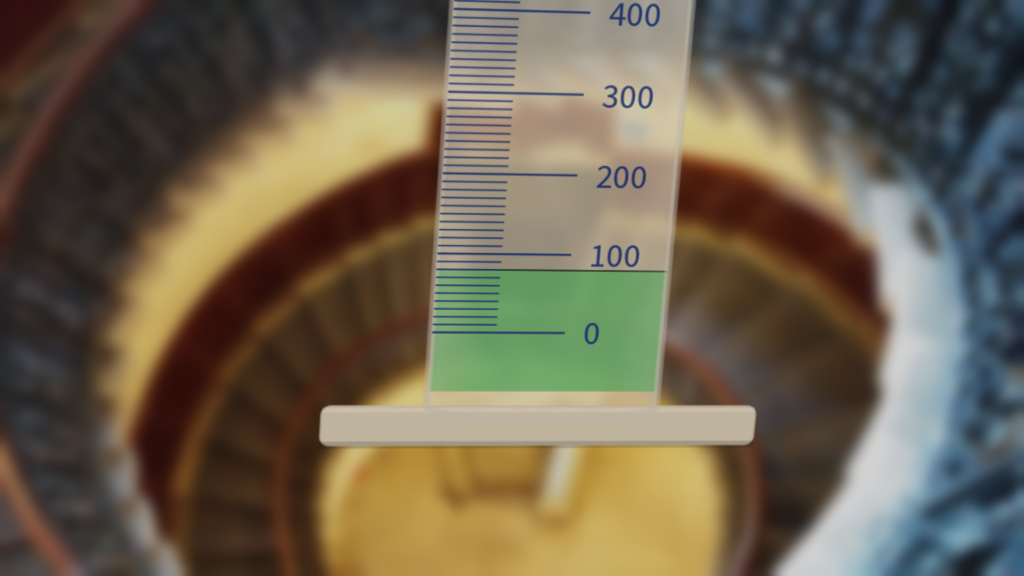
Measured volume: 80 mL
